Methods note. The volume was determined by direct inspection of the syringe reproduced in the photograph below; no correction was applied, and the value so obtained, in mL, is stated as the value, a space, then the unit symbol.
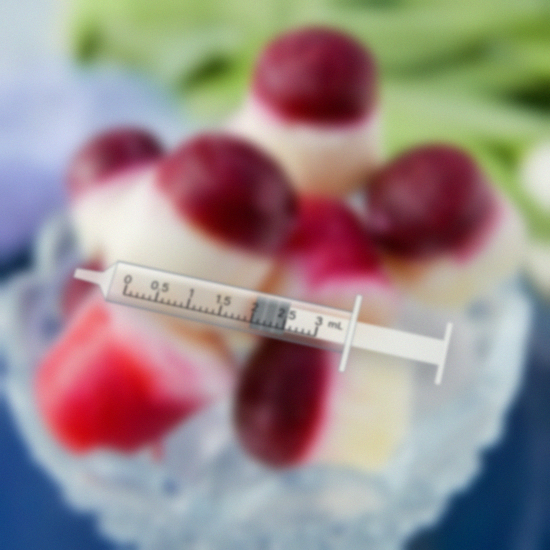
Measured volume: 2 mL
